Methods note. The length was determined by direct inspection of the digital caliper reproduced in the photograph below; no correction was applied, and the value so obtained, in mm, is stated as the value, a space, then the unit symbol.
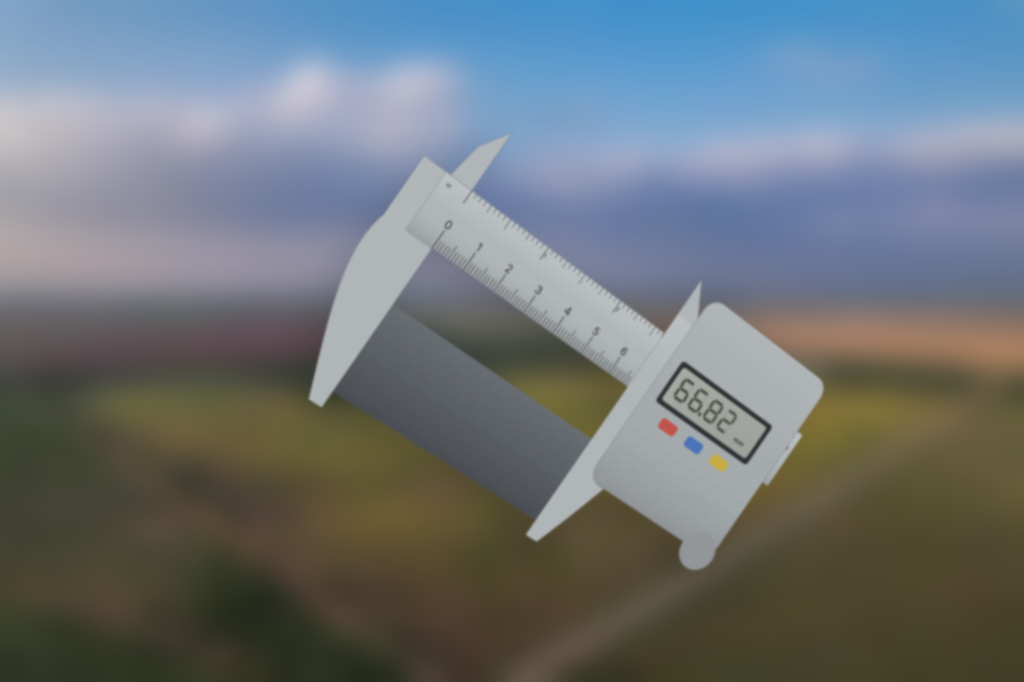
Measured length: 66.82 mm
